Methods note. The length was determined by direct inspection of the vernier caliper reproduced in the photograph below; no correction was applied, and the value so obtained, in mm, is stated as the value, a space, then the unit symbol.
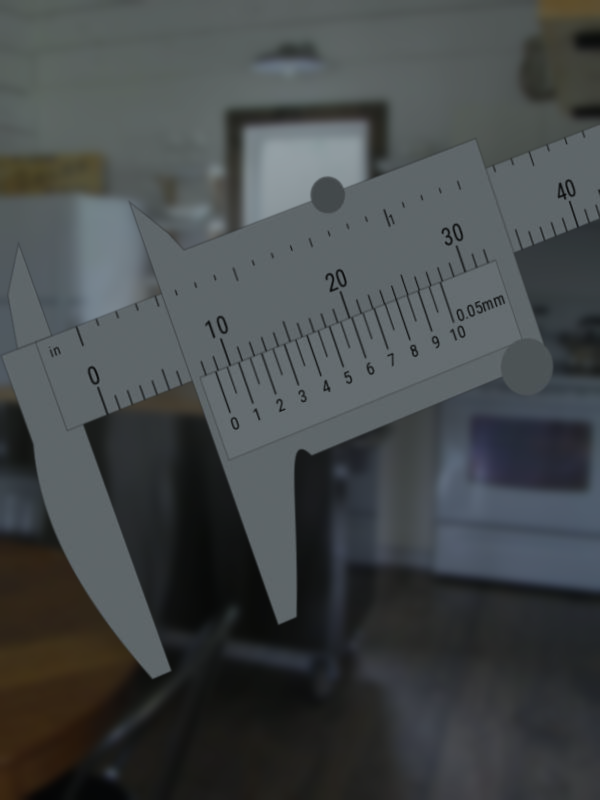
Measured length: 8.8 mm
